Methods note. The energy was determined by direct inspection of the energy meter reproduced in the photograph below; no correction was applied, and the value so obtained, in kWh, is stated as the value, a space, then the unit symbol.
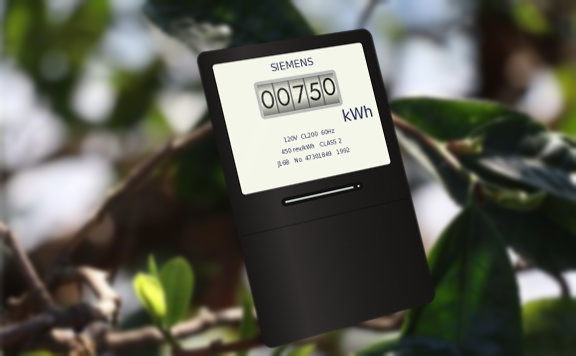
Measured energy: 750 kWh
